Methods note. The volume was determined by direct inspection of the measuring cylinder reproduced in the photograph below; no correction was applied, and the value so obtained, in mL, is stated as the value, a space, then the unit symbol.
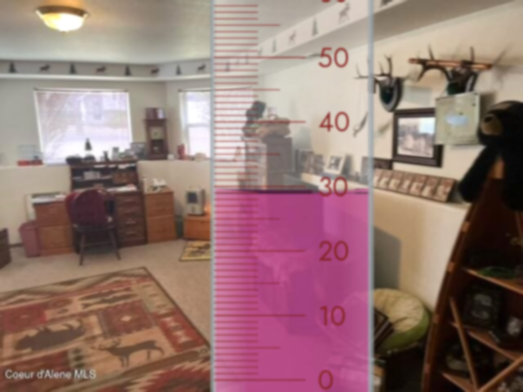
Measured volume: 29 mL
